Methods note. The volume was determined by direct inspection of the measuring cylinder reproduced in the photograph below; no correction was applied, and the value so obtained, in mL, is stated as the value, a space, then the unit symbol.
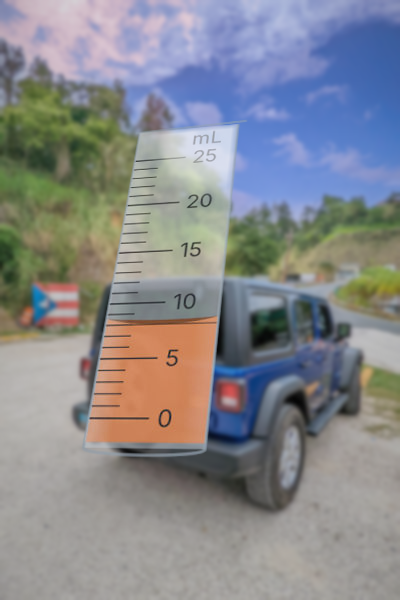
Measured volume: 8 mL
